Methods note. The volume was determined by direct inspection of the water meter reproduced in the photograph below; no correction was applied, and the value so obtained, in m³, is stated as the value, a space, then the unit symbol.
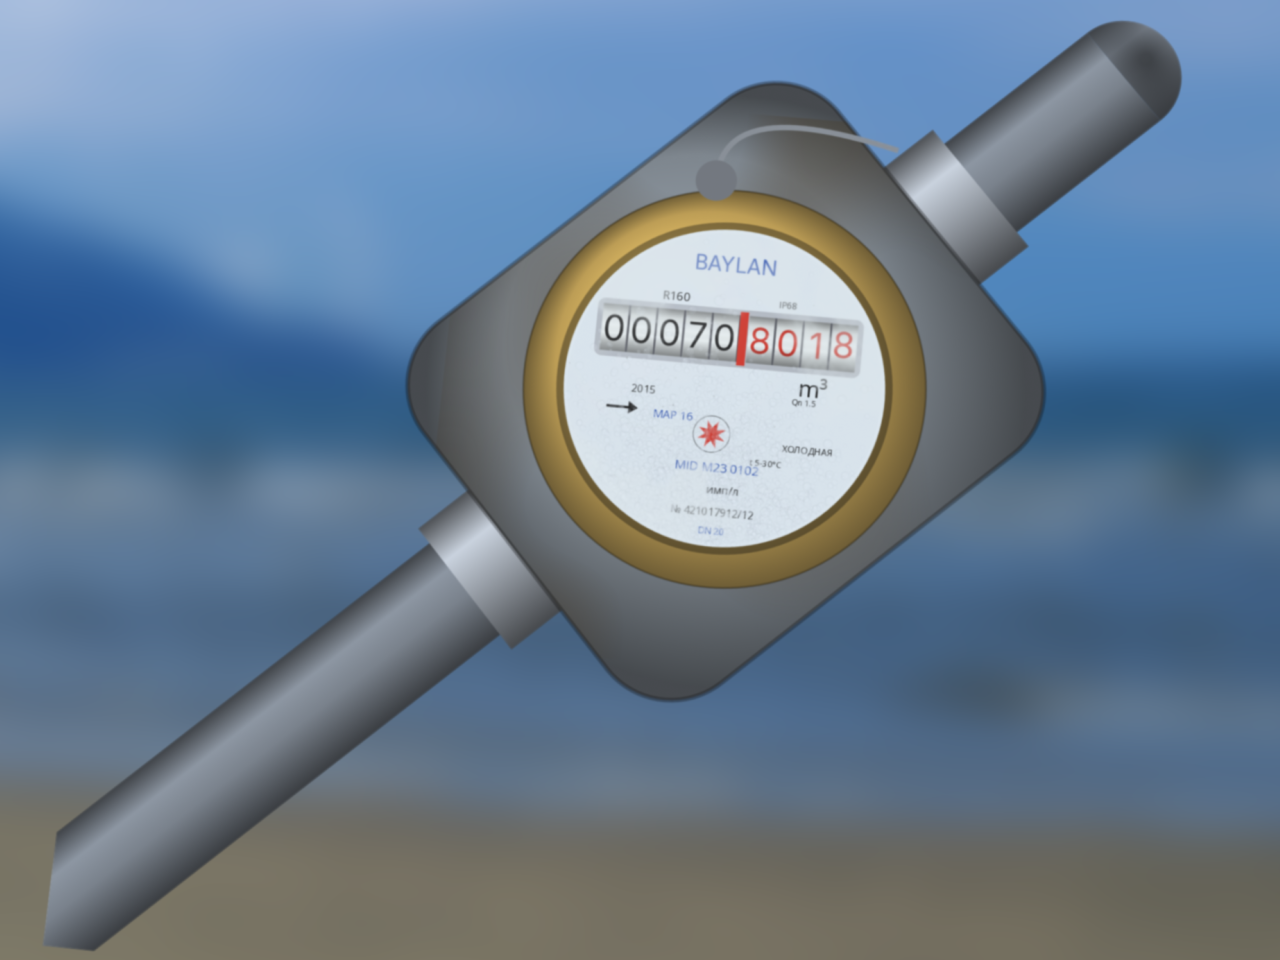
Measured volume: 70.8018 m³
